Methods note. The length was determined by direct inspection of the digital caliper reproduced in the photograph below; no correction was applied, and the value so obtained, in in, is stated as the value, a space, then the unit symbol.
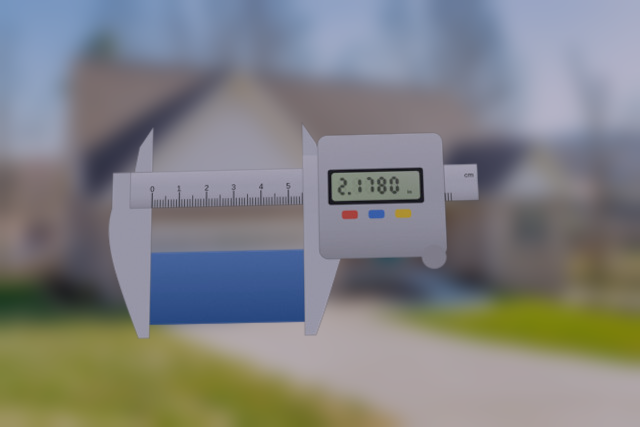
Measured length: 2.1780 in
